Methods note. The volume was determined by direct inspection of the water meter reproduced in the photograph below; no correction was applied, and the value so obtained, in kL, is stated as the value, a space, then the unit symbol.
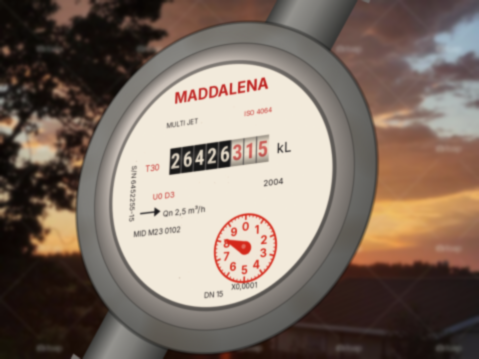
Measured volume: 26426.3158 kL
